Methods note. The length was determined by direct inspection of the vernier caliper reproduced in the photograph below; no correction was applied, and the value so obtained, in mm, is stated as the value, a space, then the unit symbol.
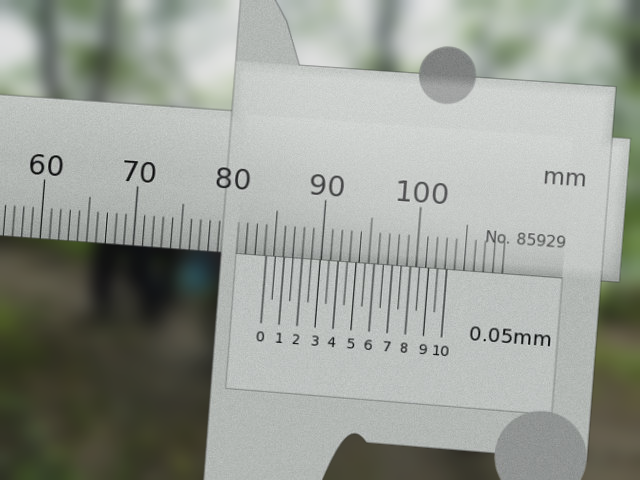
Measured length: 84.2 mm
